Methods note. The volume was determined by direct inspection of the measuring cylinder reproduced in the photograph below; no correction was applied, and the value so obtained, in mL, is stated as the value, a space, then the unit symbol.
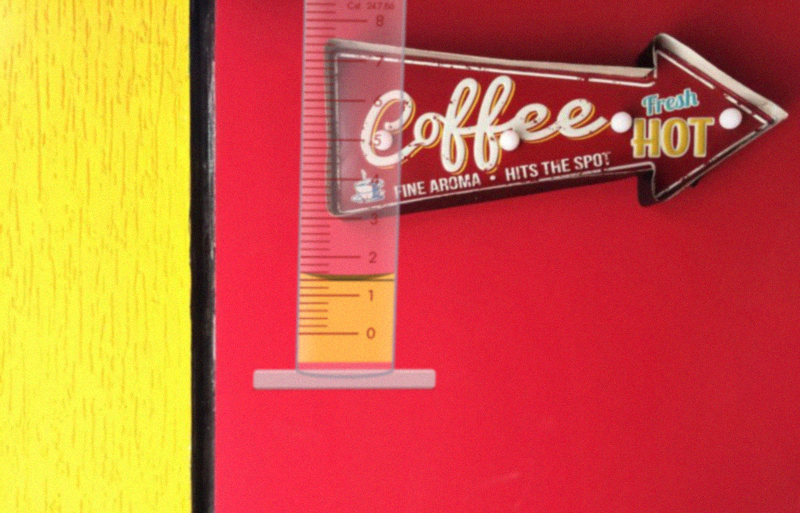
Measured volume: 1.4 mL
